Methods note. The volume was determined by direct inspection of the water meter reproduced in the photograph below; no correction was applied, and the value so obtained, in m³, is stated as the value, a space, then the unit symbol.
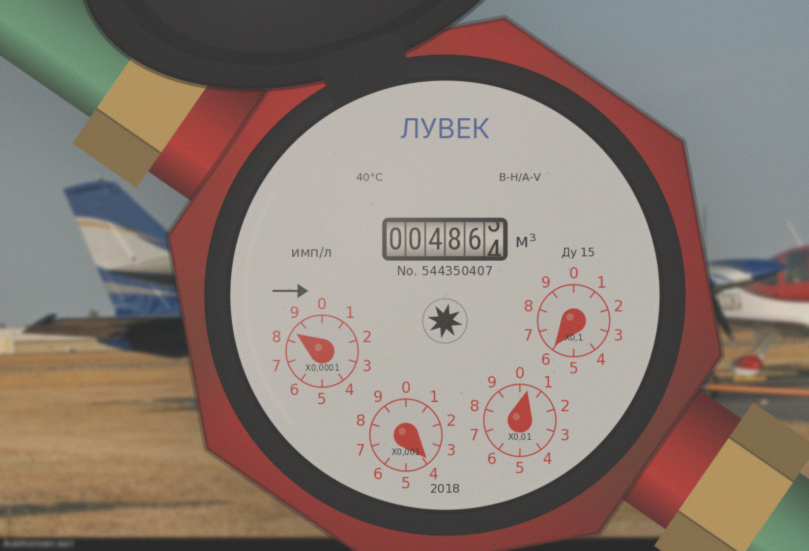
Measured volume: 4863.6038 m³
